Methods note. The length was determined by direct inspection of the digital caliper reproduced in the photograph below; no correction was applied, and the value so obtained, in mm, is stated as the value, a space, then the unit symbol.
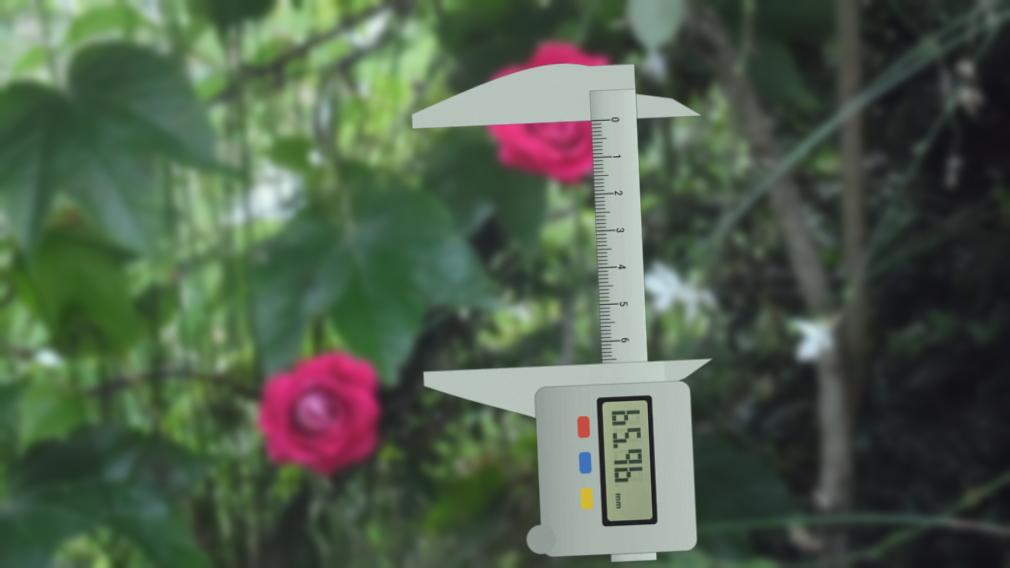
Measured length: 65.96 mm
